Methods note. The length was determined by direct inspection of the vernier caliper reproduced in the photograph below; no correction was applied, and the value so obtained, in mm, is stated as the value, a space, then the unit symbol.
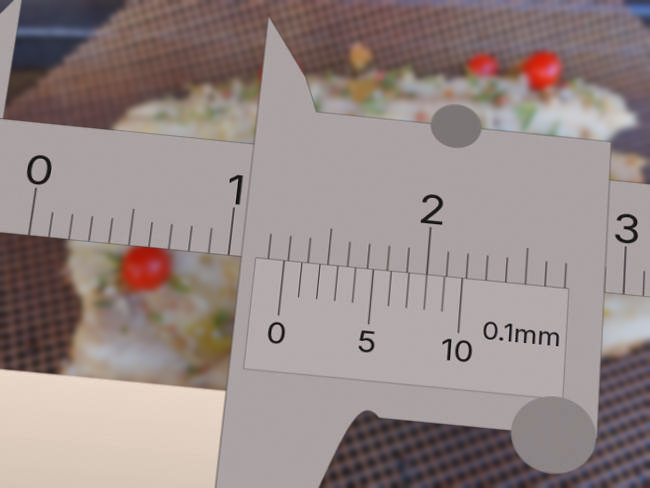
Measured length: 12.8 mm
